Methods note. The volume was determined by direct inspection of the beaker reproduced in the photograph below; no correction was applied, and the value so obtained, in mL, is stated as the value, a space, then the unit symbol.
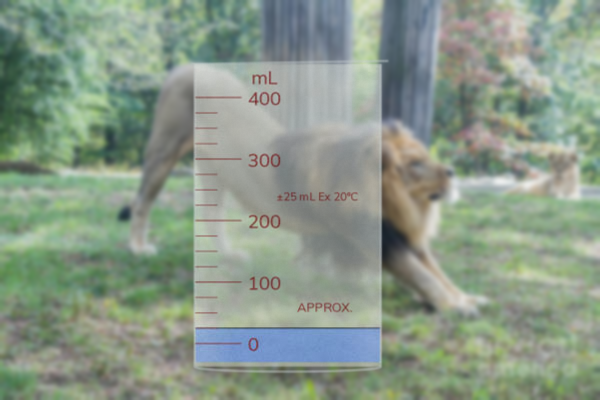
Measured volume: 25 mL
